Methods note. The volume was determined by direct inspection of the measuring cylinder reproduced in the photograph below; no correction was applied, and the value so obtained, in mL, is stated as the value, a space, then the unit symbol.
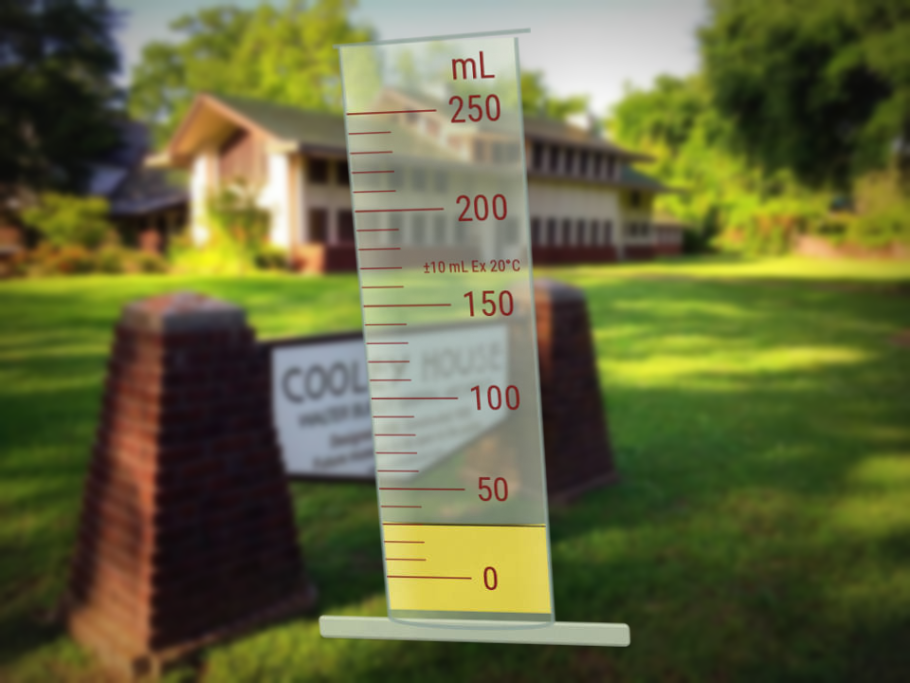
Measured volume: 30 mL
